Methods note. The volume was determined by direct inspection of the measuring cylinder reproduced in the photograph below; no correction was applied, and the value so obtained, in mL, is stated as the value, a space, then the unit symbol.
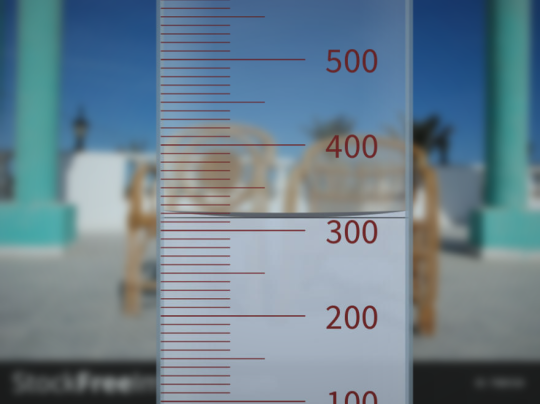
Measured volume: 315 mL
